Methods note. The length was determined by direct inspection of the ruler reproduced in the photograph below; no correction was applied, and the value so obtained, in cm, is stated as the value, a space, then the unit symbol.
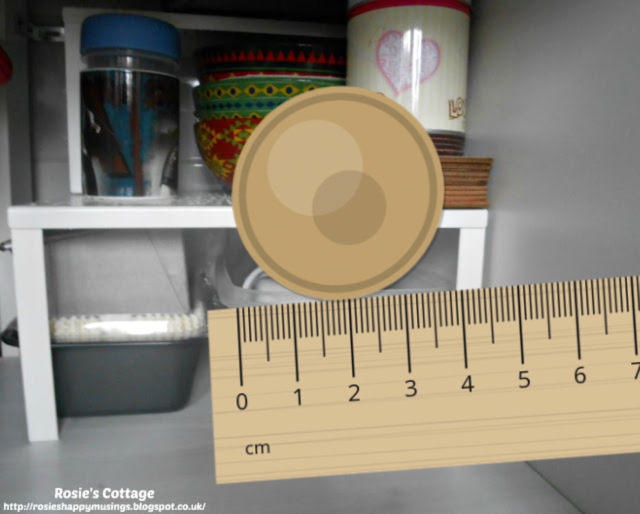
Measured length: 3.8 cm
